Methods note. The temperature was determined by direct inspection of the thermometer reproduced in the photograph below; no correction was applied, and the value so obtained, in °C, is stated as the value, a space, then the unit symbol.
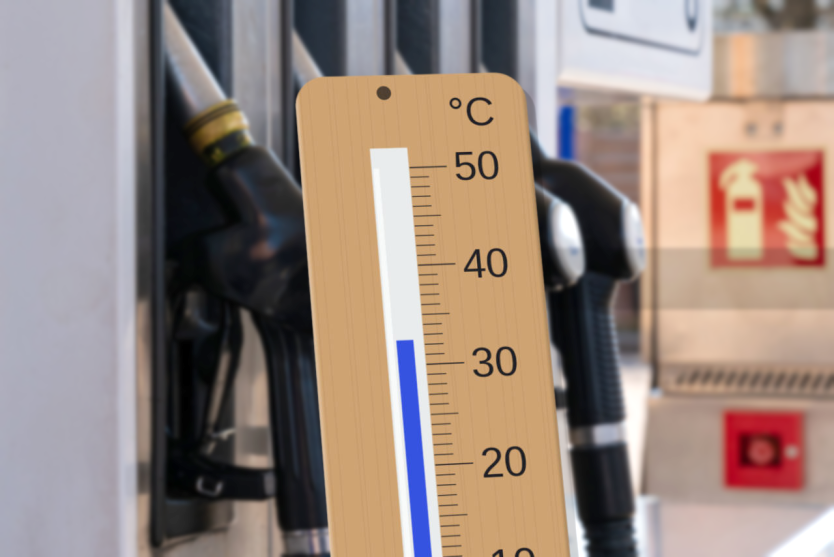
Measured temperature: 32.5 °C
